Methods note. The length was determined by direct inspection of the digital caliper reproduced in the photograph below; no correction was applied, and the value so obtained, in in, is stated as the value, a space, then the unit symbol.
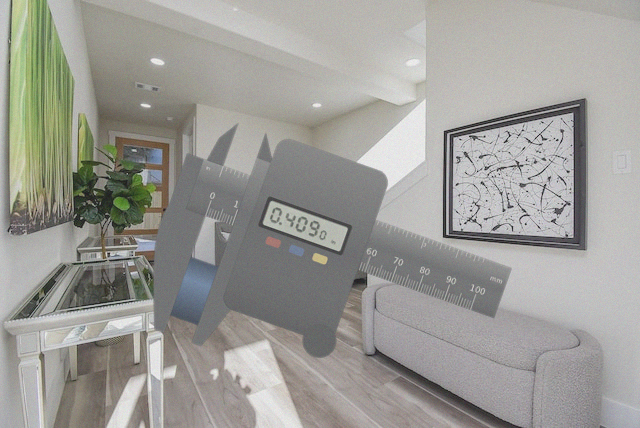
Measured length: 0.4090 in
